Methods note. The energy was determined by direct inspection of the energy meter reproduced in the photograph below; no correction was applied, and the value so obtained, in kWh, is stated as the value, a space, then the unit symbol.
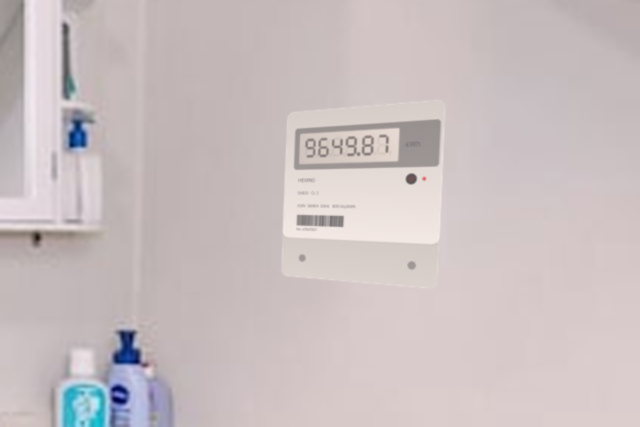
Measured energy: 9649.87 kWh
